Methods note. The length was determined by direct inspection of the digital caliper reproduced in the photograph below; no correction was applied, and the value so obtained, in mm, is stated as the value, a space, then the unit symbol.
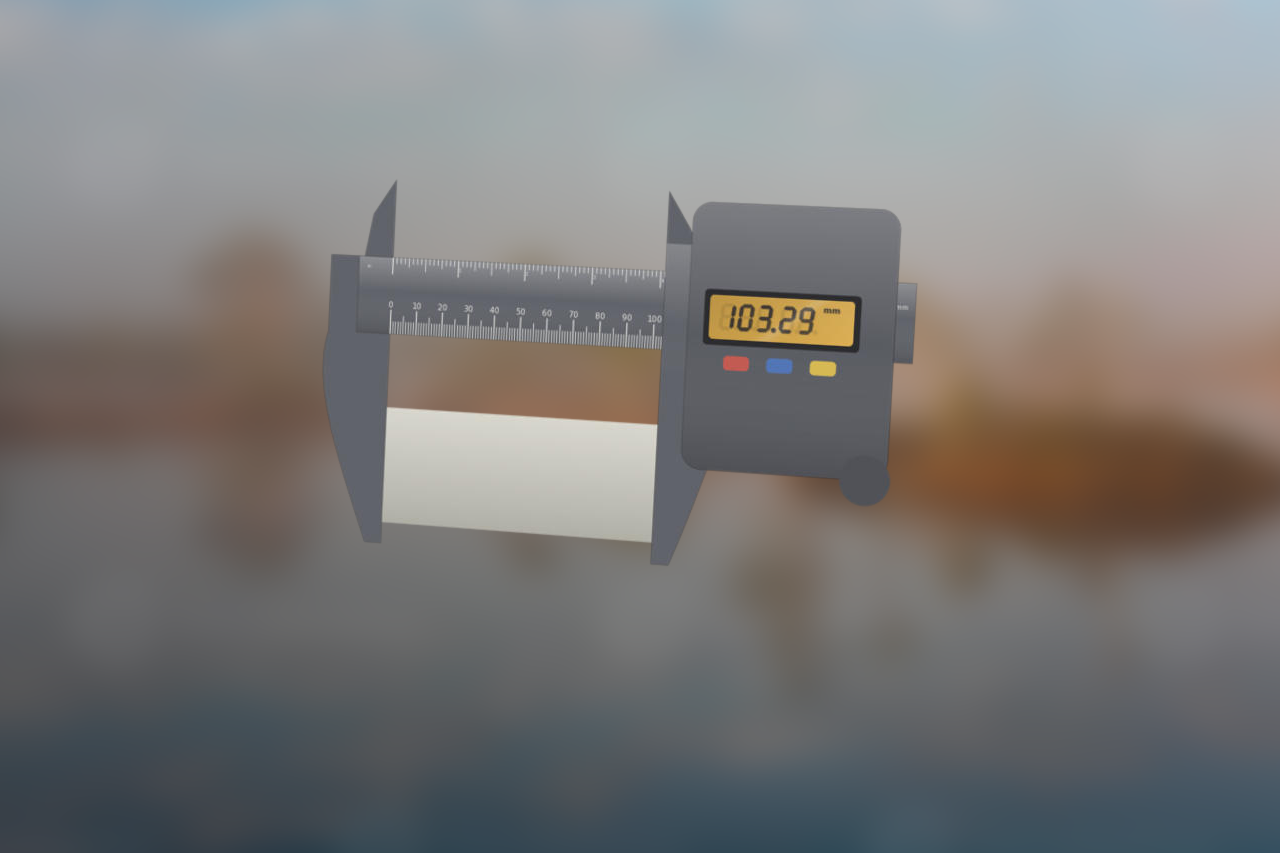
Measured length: 103.29 mm
